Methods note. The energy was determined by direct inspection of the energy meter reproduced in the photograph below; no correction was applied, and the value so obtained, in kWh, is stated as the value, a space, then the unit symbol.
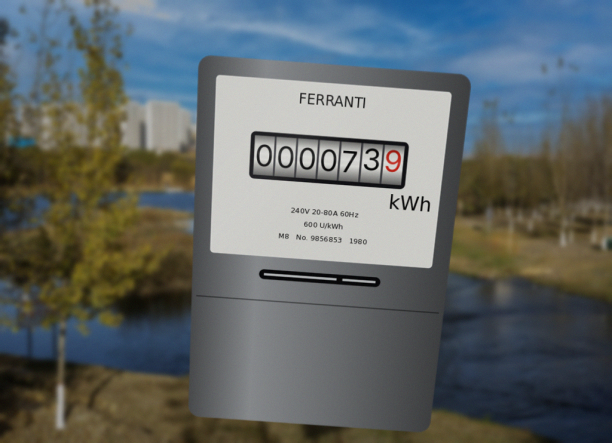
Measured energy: 73.9 kWh
